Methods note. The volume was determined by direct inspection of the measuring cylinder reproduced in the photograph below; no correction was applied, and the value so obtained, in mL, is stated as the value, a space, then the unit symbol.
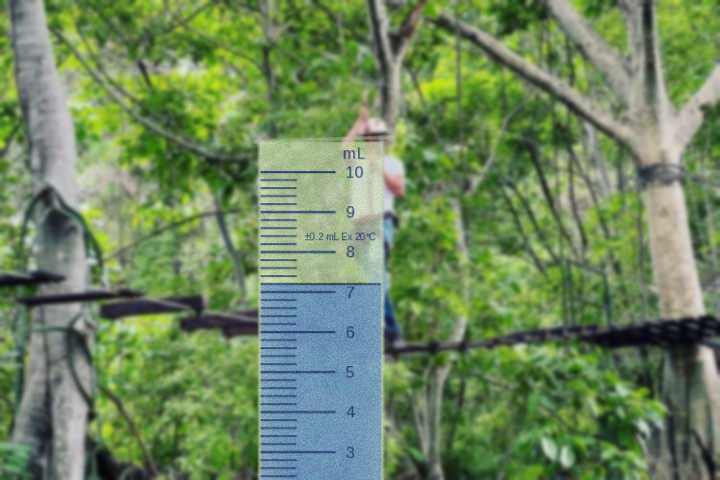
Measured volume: 7.2 mL
